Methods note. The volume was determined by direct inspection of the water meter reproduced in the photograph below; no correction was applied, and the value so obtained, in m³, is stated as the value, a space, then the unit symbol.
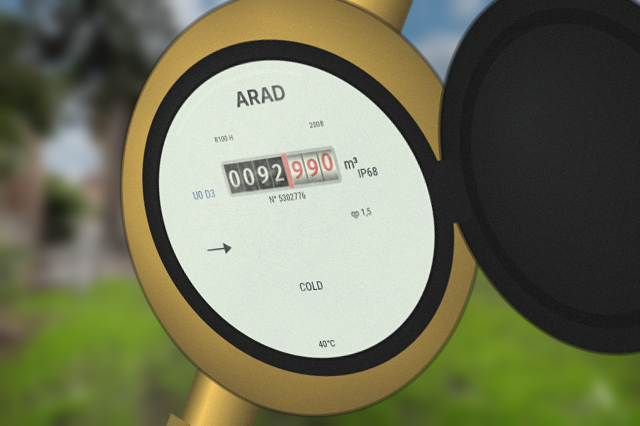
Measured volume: 92.990 m³
